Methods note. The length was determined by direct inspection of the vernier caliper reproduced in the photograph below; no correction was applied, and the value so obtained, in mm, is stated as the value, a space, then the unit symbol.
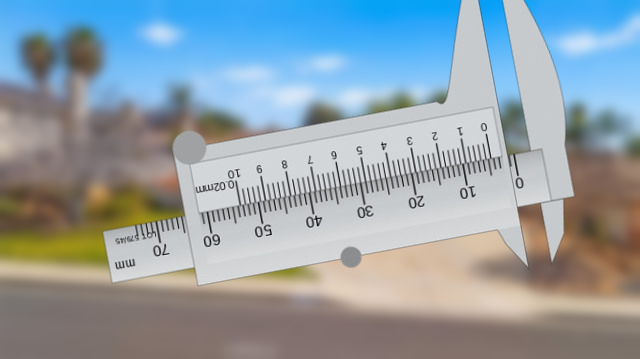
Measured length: 4.5 mm
